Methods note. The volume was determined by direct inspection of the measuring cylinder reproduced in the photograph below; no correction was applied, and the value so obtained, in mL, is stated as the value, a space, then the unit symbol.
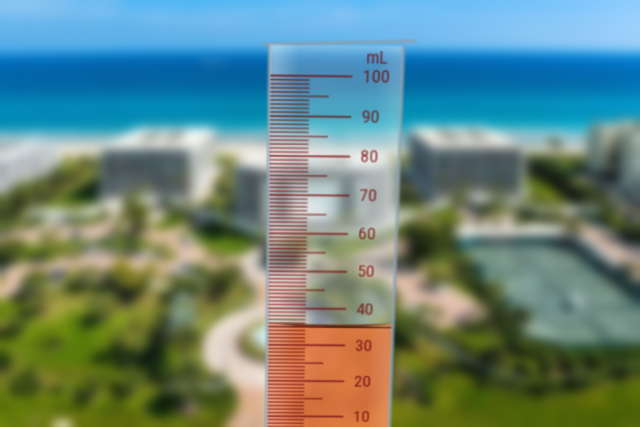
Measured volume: 35 mL
